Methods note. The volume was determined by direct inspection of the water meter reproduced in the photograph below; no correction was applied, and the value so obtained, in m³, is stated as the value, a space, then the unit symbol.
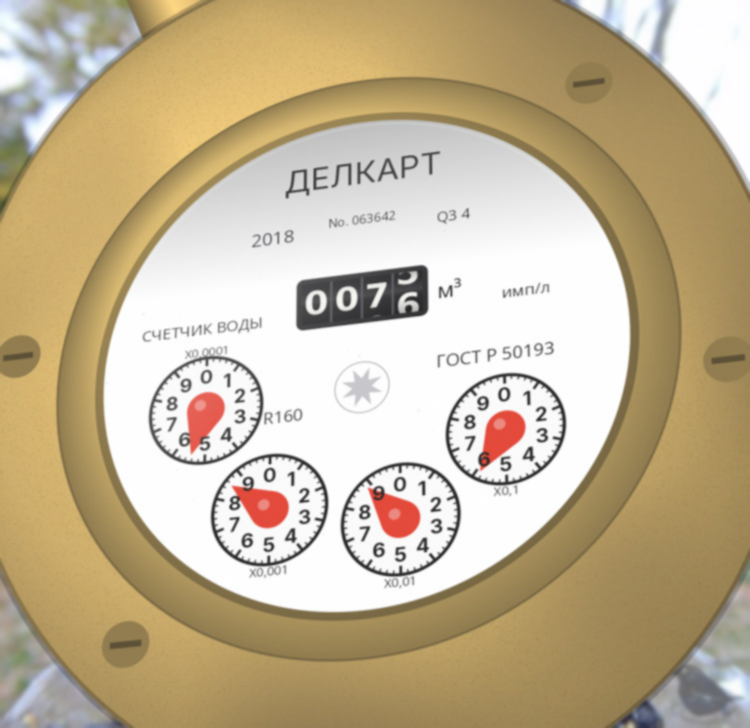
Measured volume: 75.5885 m³
